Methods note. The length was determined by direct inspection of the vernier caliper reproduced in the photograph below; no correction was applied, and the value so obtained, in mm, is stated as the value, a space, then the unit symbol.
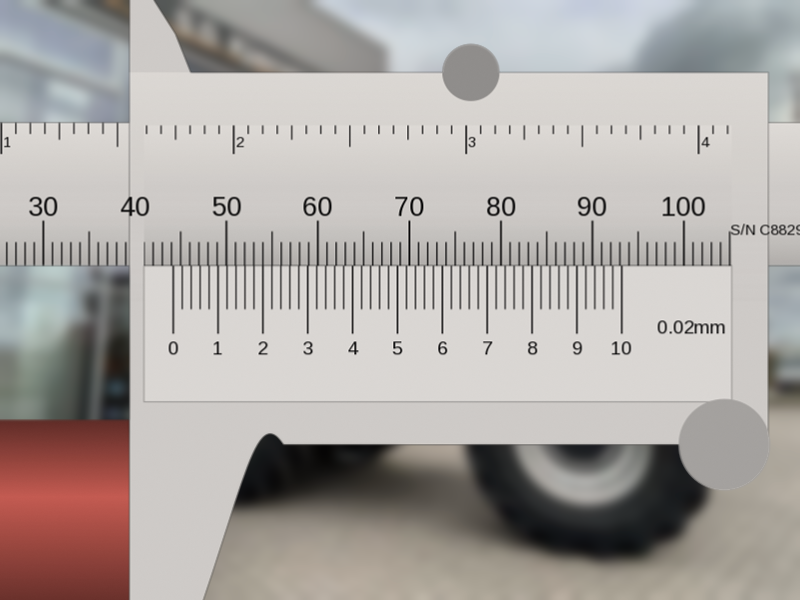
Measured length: 44.2 mm
